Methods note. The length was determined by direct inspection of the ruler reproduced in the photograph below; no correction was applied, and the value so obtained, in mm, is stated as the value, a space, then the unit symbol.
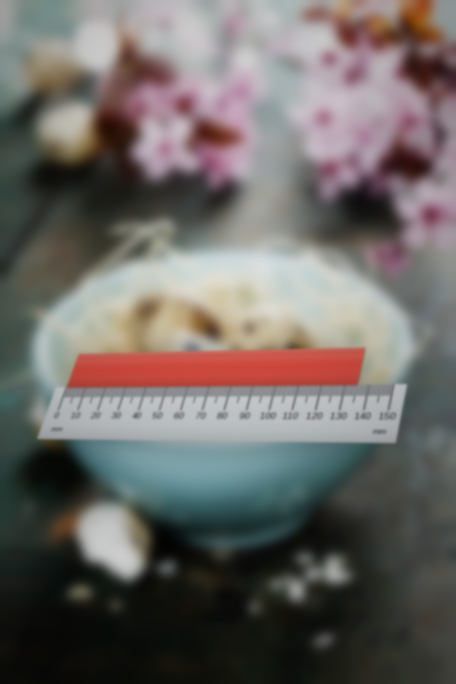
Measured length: 135 mm
